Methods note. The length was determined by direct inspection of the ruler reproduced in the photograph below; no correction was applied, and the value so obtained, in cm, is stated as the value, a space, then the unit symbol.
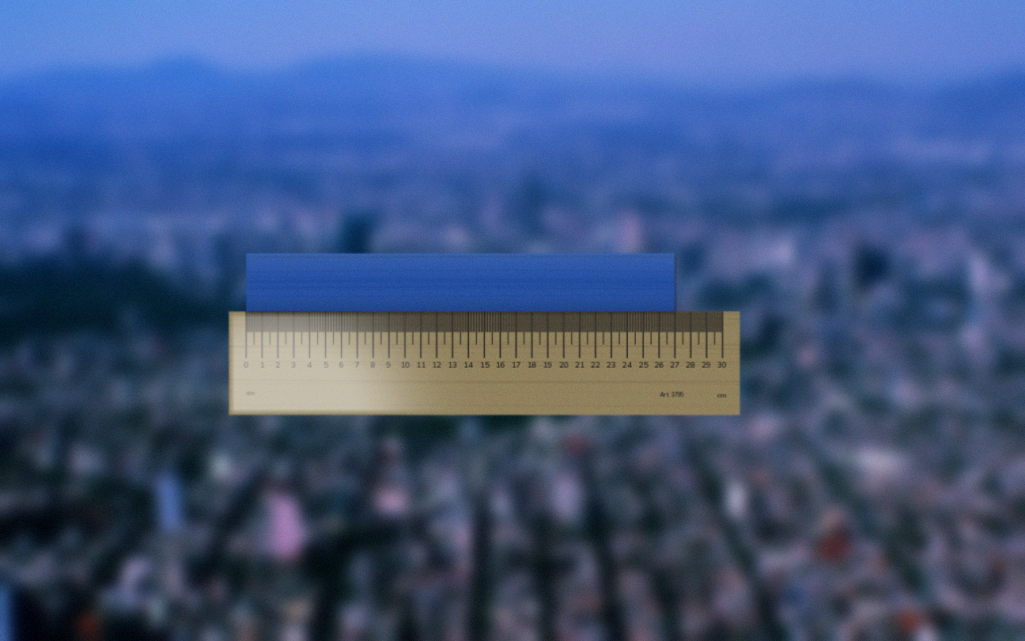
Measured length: 27 cm
